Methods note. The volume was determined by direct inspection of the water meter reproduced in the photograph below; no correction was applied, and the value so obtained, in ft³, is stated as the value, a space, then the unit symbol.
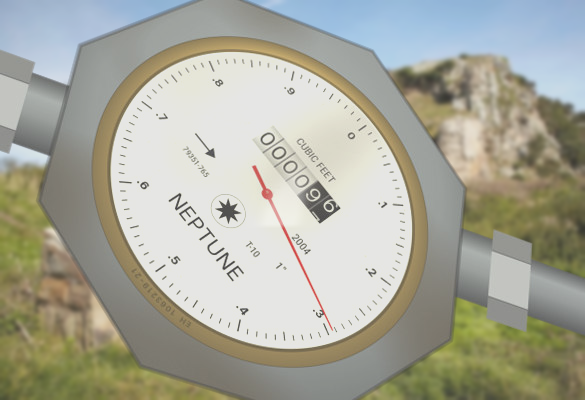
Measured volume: 96.29 ft³
